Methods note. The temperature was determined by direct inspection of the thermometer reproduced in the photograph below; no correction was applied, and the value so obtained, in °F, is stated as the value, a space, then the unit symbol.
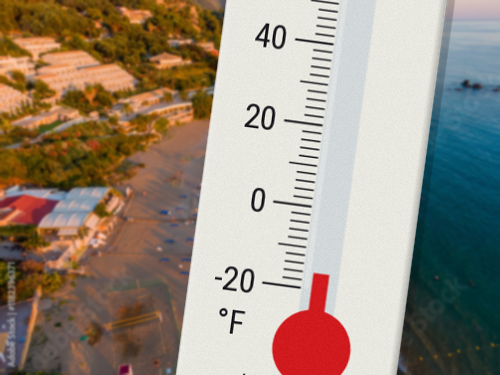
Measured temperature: -16 °F
